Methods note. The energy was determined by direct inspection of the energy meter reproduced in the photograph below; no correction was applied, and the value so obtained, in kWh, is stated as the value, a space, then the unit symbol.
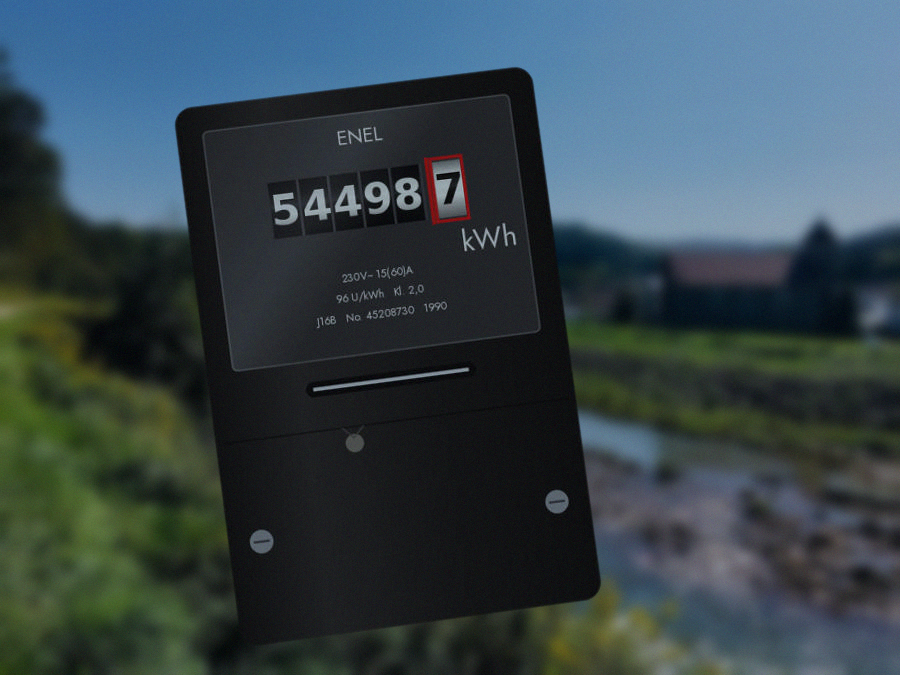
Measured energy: 54498.7 kWh
